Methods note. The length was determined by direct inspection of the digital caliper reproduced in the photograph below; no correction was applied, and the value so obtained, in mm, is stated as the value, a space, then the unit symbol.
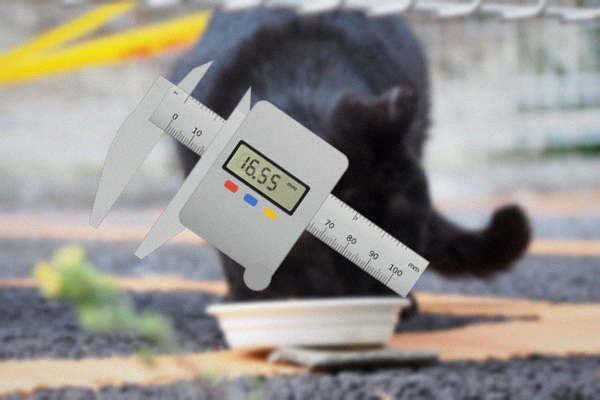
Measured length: 16.55 mm
